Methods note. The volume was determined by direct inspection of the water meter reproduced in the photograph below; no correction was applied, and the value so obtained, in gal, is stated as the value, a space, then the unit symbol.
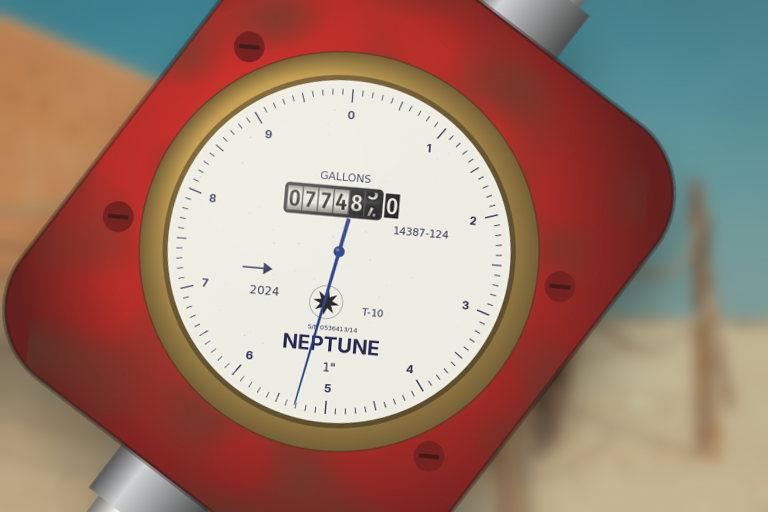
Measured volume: 774835.3 gal
